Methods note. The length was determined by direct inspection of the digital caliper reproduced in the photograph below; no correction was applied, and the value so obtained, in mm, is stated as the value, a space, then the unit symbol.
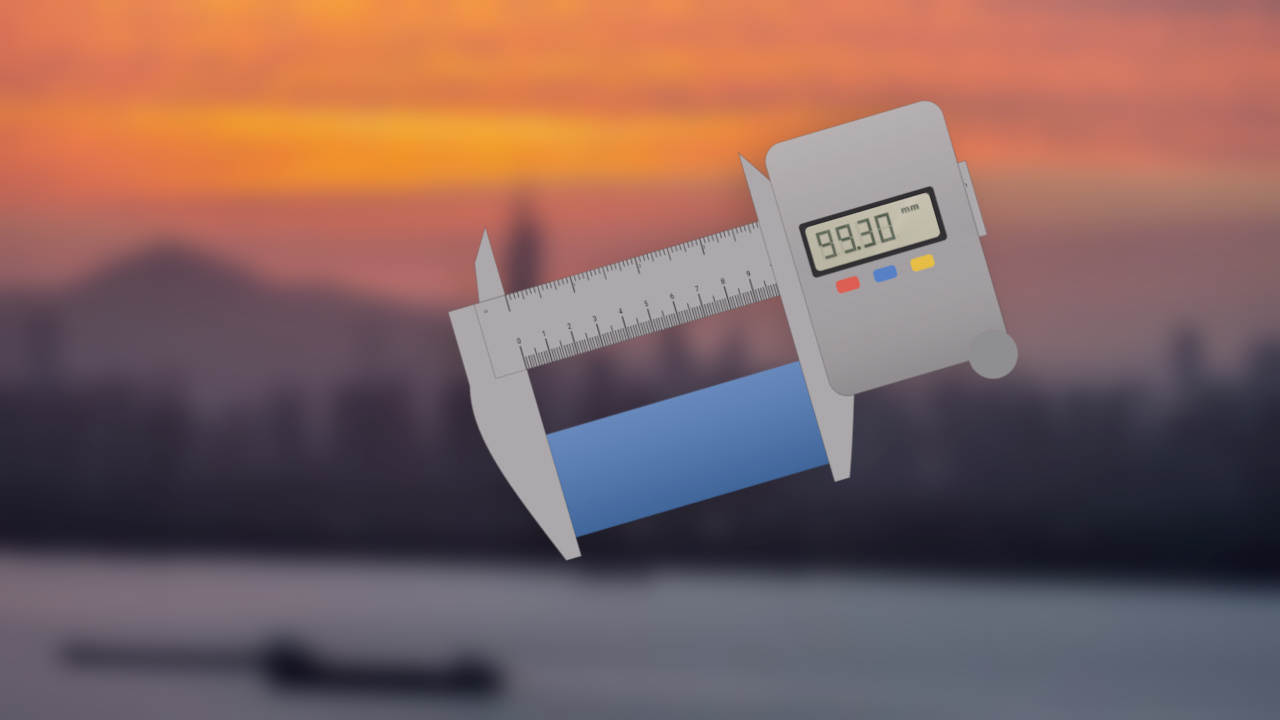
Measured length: 99.30 mm
